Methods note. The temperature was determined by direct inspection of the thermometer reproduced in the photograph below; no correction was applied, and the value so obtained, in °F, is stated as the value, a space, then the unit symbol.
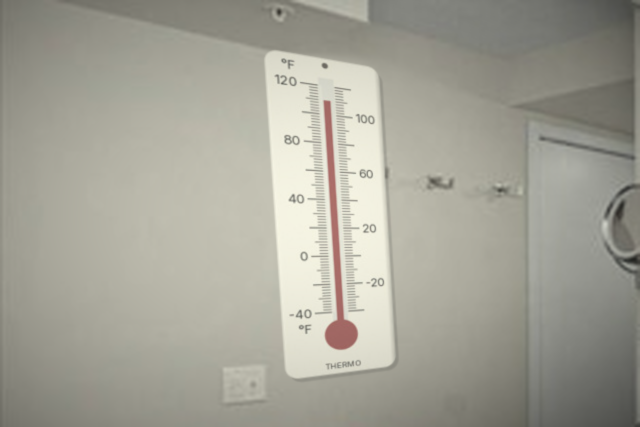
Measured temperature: 110 °F
